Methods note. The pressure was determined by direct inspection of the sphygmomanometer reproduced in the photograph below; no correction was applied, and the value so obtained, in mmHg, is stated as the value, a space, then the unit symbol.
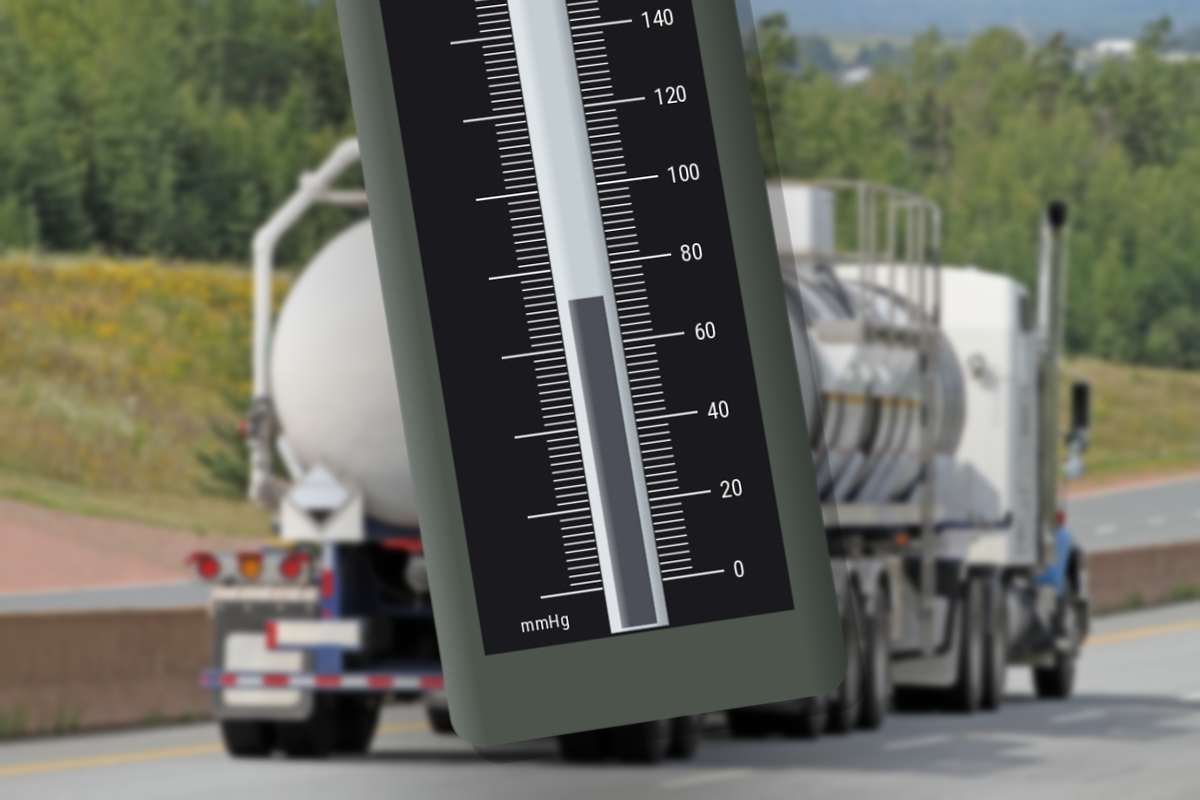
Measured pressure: 72 mmHg
